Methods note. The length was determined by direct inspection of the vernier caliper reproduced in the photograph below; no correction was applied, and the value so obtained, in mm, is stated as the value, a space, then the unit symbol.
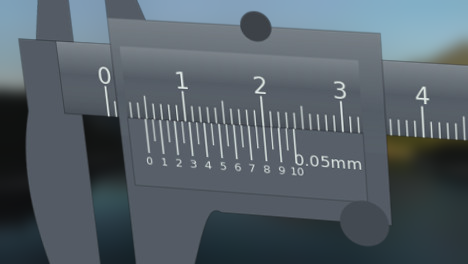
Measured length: 4.8 mm
